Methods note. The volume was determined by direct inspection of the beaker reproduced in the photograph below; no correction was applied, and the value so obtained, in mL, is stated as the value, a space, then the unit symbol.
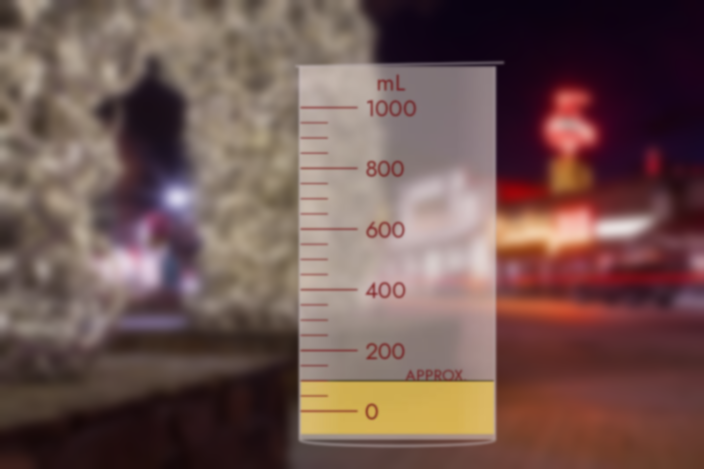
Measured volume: 100 mL
